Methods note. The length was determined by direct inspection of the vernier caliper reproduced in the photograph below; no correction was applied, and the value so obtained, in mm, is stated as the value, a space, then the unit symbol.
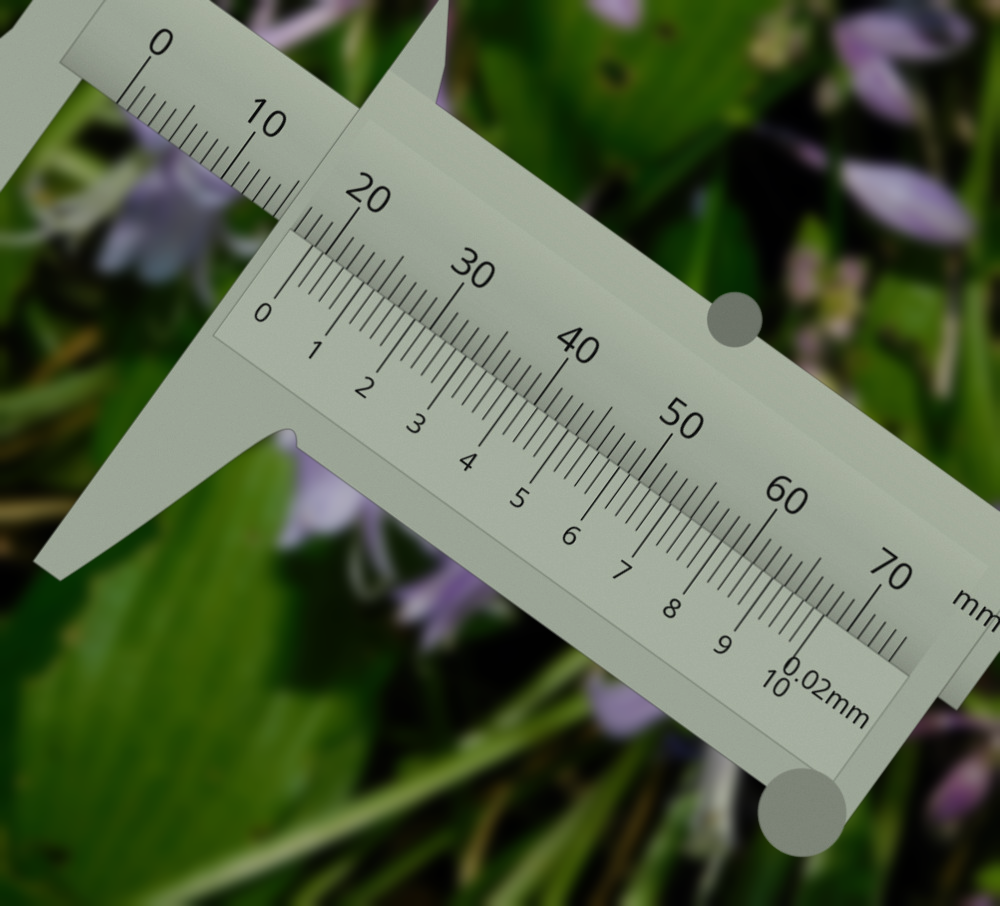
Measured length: 18.8 mm
